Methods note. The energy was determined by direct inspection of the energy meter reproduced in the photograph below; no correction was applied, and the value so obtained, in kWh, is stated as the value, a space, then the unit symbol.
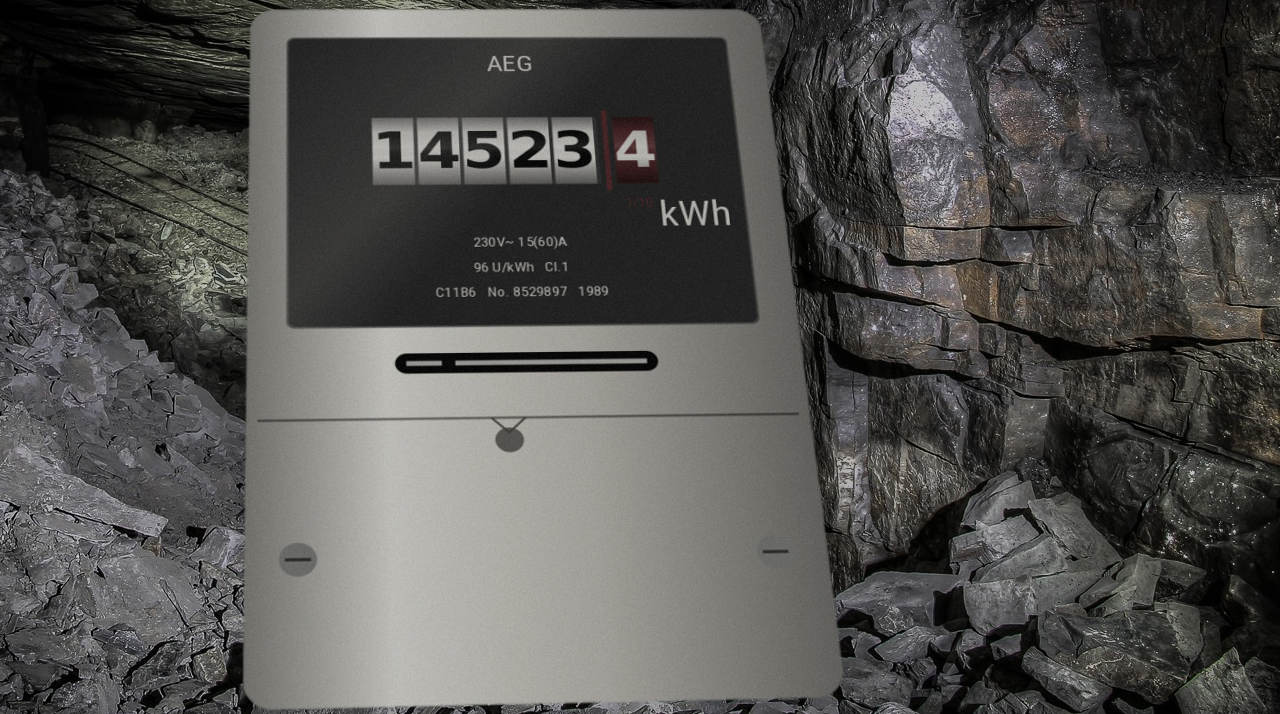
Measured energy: 14523.4 kWh
